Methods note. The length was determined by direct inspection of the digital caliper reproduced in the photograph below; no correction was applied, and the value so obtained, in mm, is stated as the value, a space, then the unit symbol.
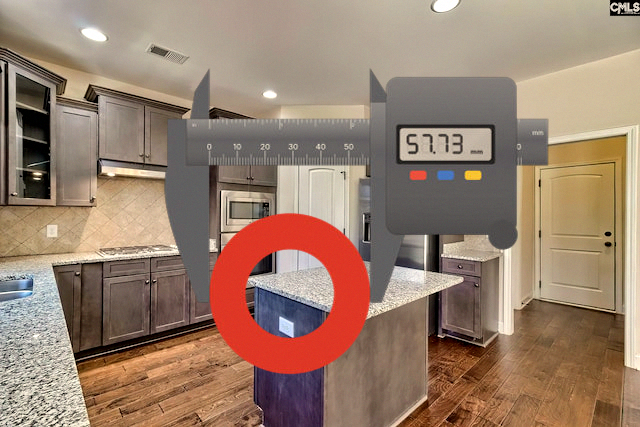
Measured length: 57.73 mm
